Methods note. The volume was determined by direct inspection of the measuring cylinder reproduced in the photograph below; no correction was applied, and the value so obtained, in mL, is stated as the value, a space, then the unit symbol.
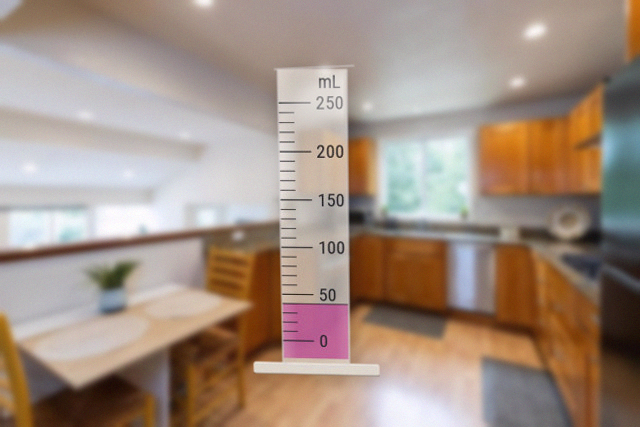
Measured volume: 40 mL
